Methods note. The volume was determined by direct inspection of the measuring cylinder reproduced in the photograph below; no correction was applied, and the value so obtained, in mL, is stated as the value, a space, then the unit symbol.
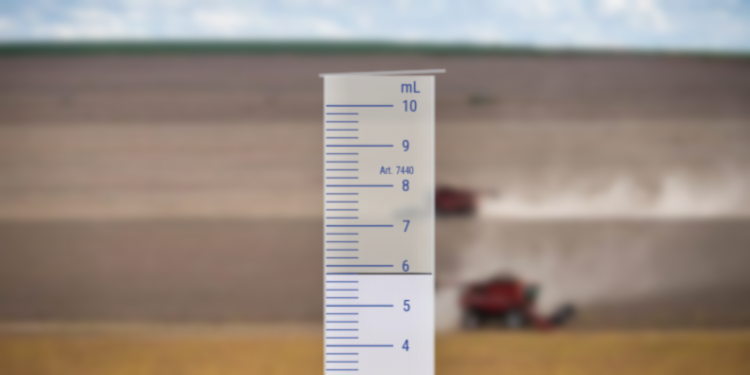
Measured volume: 5.8 mL
